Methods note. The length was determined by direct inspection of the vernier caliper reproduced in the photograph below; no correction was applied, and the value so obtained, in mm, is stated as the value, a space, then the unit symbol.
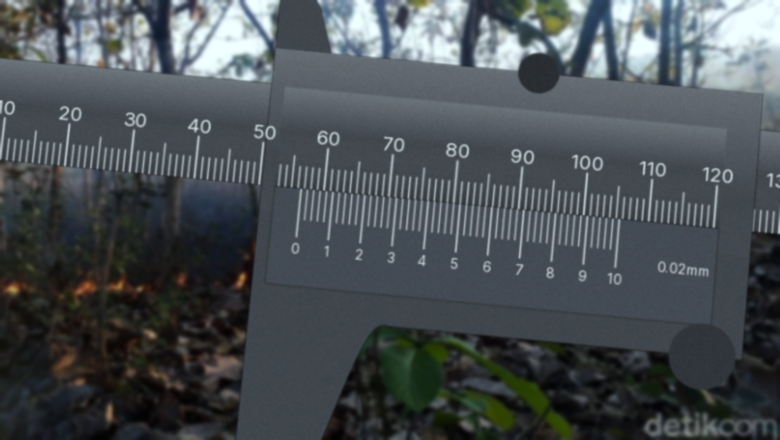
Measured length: 56.5 mm
